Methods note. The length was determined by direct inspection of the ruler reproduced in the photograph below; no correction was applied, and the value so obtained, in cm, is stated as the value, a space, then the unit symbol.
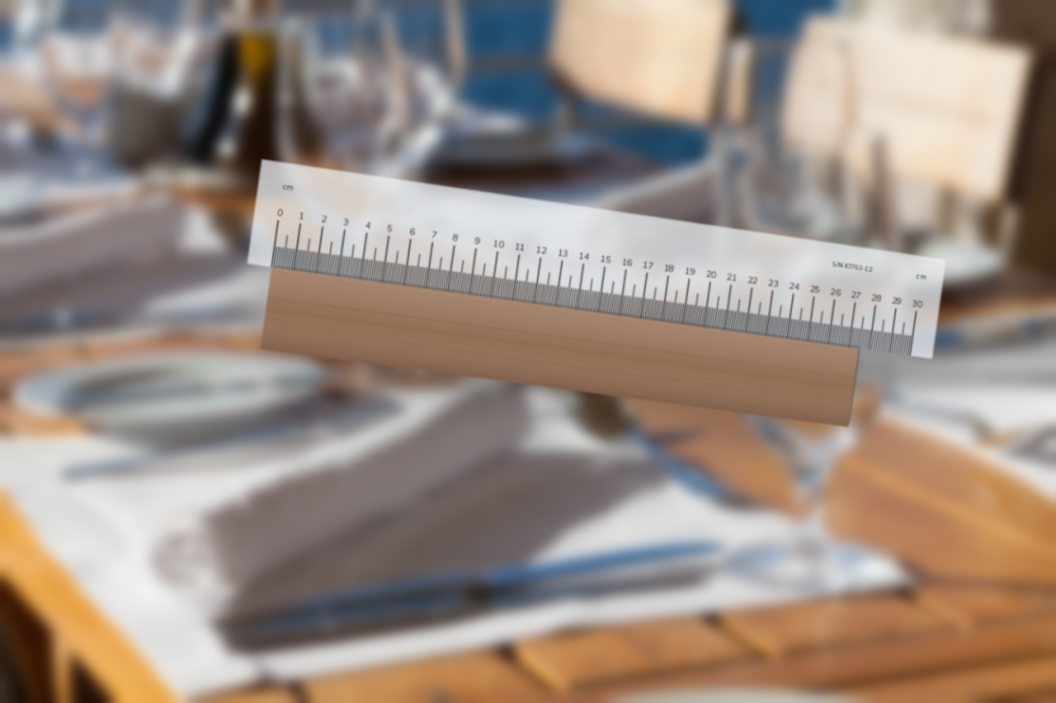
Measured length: 27.5 cm
